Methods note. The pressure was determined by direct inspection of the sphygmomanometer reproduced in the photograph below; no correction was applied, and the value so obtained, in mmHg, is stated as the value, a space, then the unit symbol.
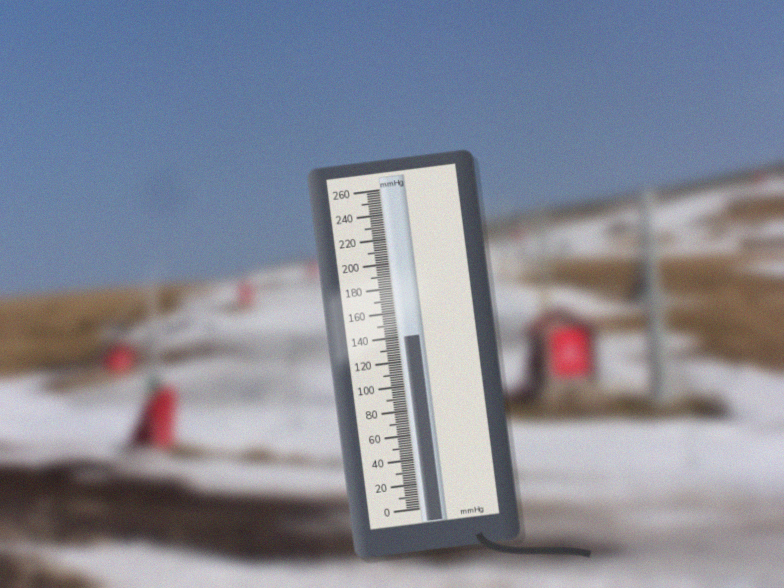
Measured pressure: 140 mmHg
